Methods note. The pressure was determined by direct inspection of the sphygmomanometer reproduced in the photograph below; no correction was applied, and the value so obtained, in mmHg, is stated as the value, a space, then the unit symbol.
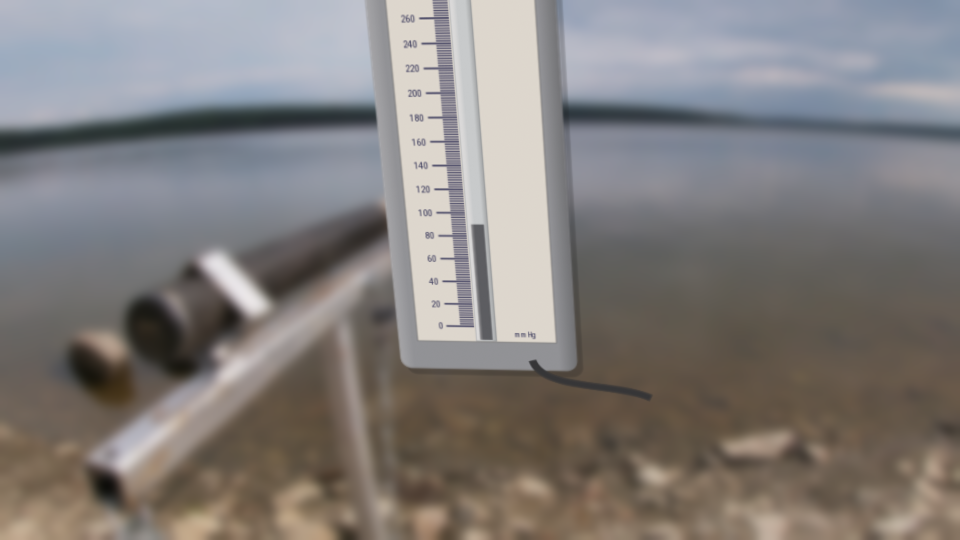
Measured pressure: 90 mmHg
